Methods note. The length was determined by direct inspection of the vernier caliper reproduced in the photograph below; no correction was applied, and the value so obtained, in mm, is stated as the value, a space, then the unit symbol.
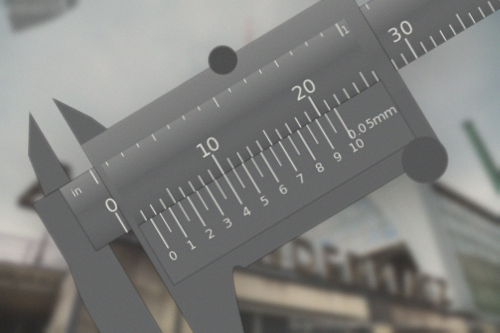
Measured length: 2.4 mm
